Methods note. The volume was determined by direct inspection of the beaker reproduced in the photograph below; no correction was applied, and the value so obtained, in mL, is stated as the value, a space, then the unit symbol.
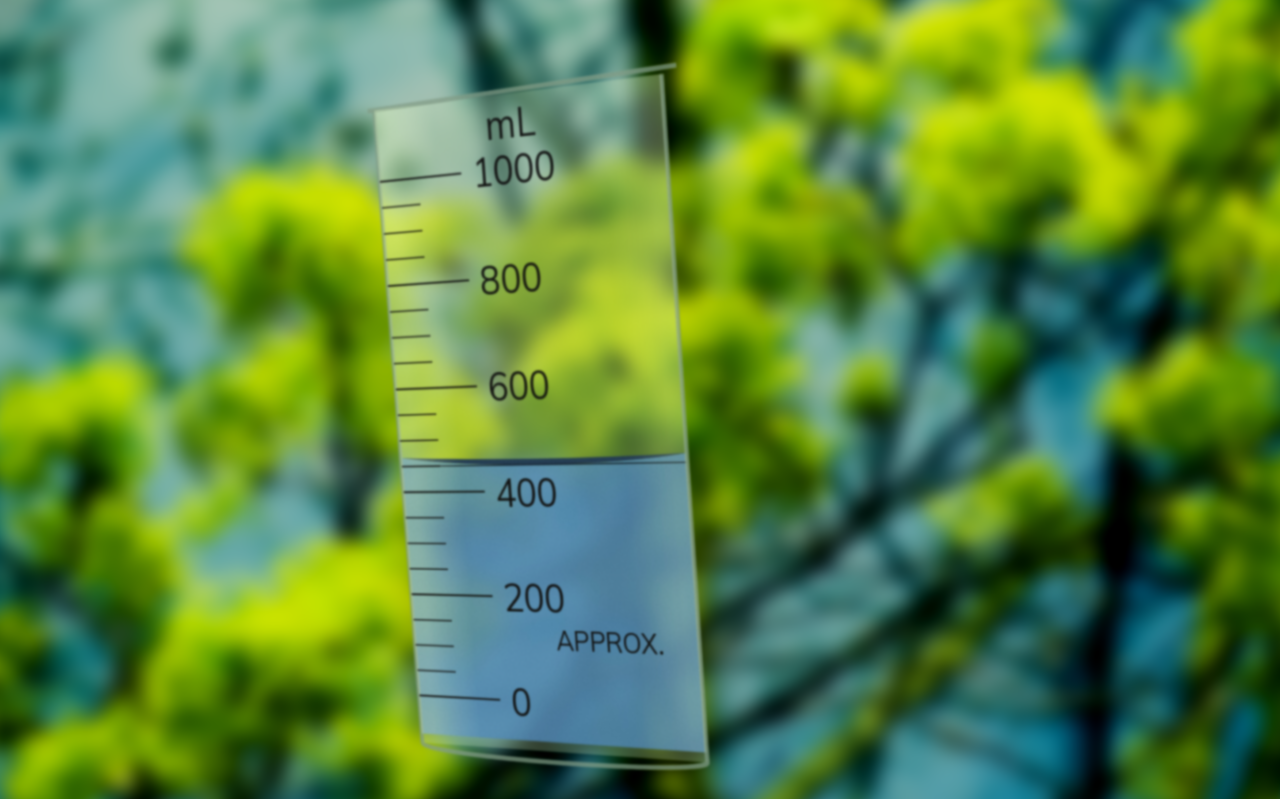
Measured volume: 450 mL
